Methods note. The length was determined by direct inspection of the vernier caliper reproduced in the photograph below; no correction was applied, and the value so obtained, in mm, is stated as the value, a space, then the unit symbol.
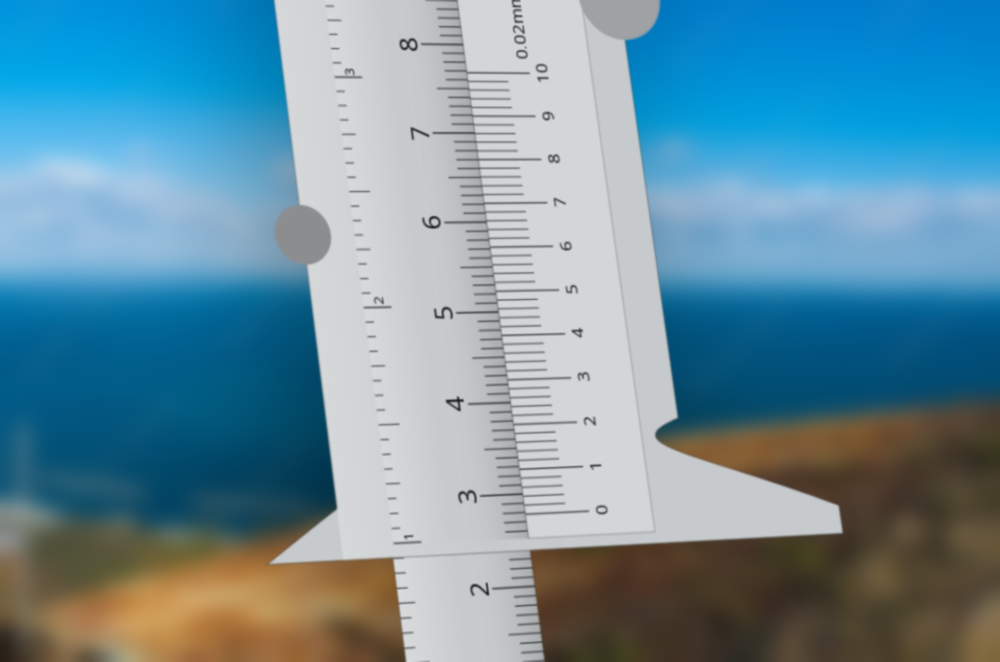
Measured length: 27.8 mm
